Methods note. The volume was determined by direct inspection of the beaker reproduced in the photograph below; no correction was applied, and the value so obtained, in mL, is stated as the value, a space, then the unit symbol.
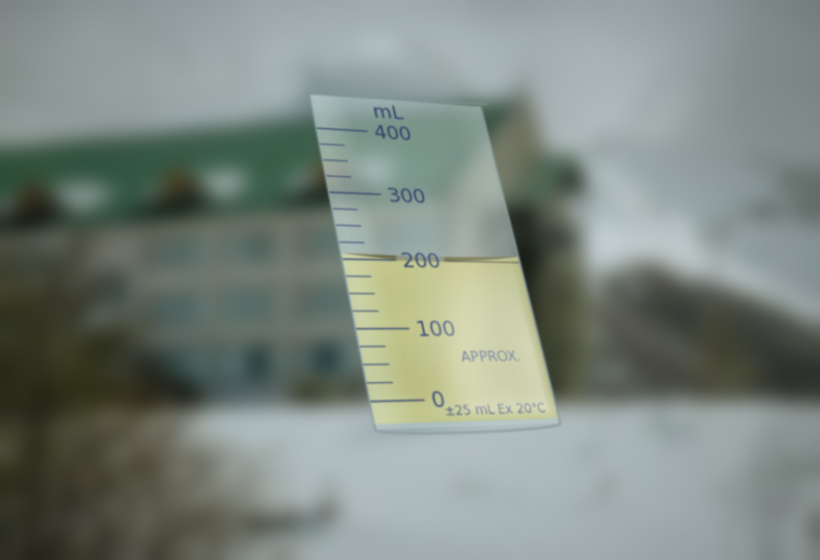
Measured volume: 200 mL
